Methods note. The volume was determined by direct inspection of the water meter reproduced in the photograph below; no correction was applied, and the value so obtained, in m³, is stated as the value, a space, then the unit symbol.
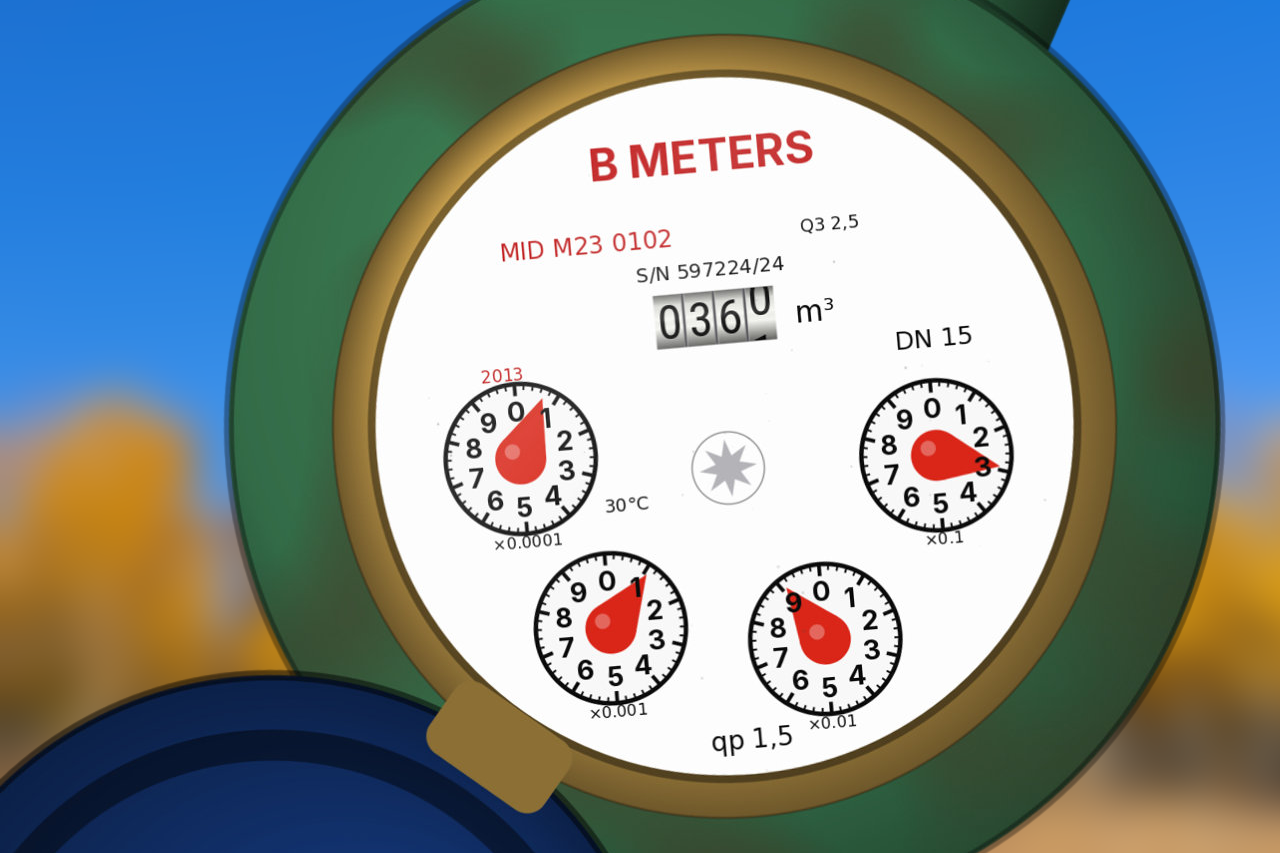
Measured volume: 360.2910 m³
